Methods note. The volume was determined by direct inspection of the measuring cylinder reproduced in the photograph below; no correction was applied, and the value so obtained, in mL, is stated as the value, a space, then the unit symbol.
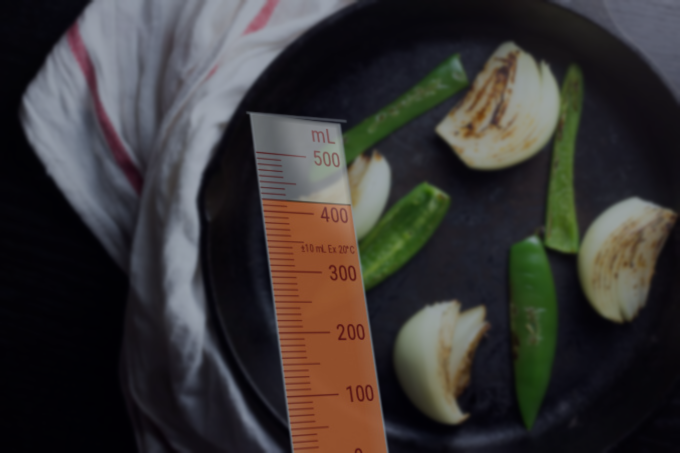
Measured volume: 420 mL
